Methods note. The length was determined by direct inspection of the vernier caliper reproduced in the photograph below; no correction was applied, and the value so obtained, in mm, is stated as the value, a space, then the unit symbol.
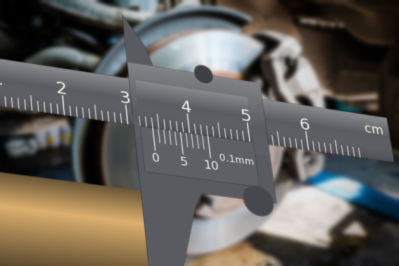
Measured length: 34.0 mm
